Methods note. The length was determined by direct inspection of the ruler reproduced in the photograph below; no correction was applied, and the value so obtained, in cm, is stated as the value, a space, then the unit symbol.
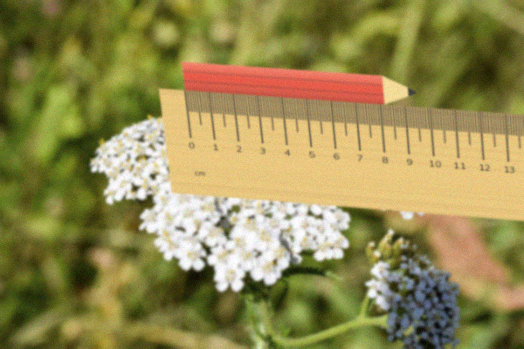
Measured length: 9.5 cm
